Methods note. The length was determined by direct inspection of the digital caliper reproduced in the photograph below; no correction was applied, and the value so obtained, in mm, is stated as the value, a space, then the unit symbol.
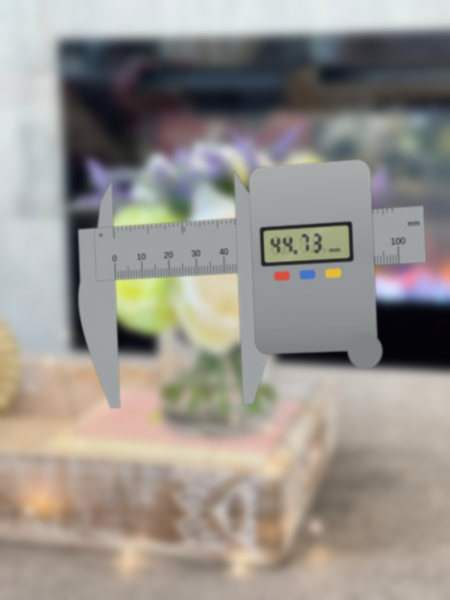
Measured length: 44.73 mm
